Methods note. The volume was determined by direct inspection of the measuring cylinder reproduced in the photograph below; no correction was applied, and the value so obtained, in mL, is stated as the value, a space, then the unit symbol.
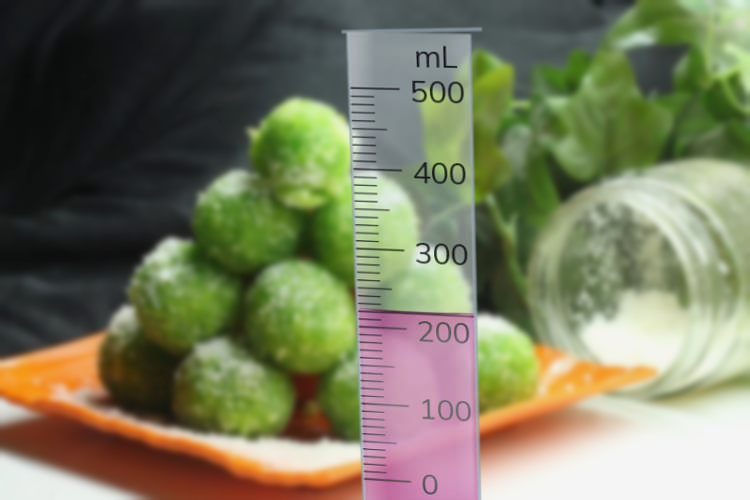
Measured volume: 220 mL
